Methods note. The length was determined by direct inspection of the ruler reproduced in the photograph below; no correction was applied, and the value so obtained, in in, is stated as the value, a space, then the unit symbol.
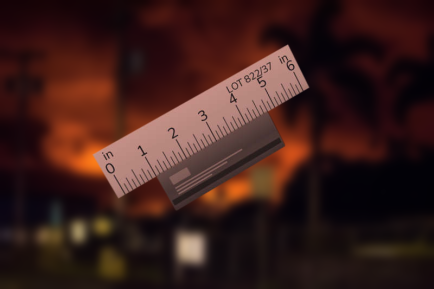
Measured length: 3.75 in
